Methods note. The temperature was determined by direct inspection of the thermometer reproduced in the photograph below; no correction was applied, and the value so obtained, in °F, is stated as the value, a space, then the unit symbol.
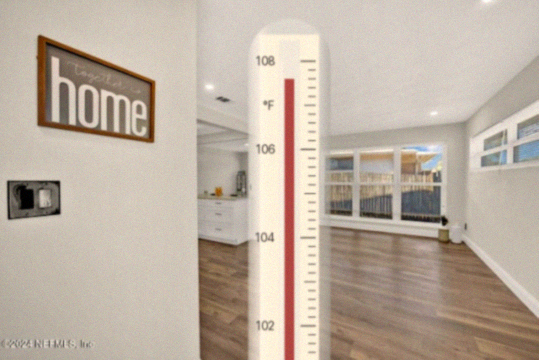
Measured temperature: 107.6 °F
